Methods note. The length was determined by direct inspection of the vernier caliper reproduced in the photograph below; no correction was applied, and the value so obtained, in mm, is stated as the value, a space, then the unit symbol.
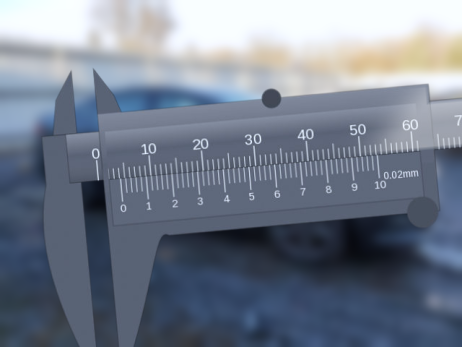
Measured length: 4.2 mm
